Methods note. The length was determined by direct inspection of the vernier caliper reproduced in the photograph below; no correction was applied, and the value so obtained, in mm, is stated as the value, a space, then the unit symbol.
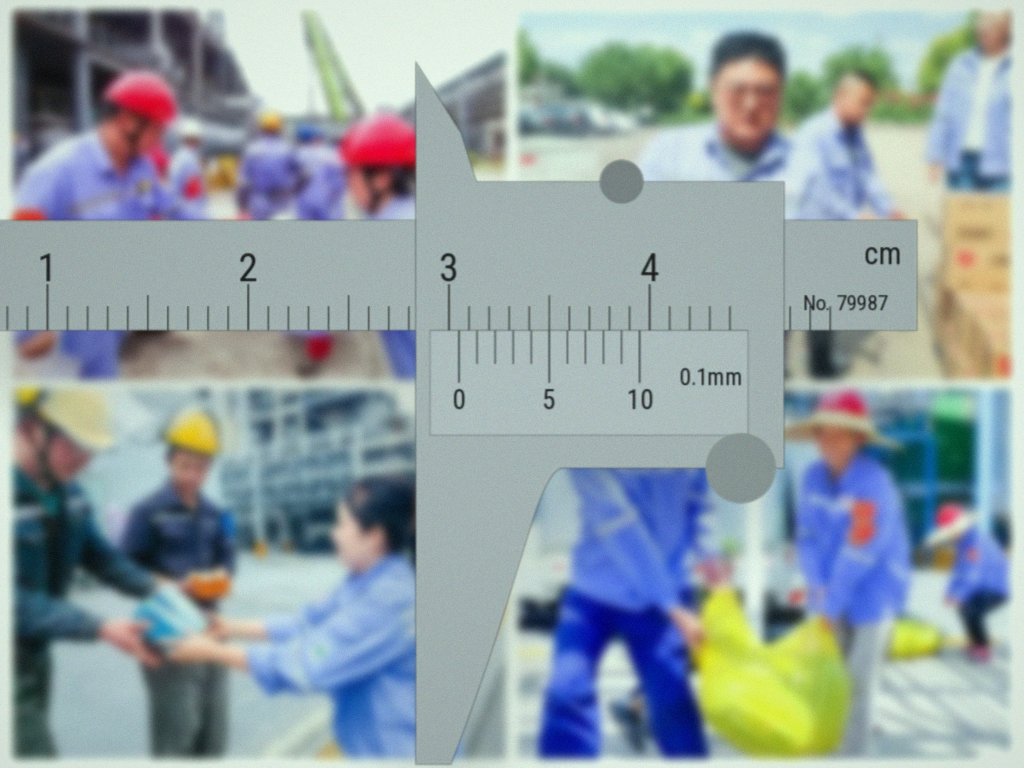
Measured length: 30.5 mm
